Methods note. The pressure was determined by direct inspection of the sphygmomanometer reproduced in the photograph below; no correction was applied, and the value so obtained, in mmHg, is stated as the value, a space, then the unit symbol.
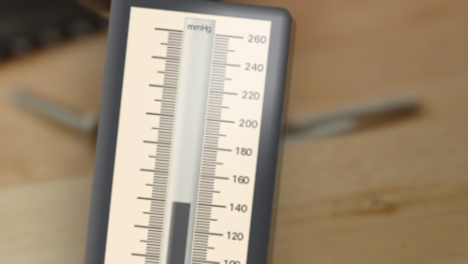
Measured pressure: 140 mmHg
